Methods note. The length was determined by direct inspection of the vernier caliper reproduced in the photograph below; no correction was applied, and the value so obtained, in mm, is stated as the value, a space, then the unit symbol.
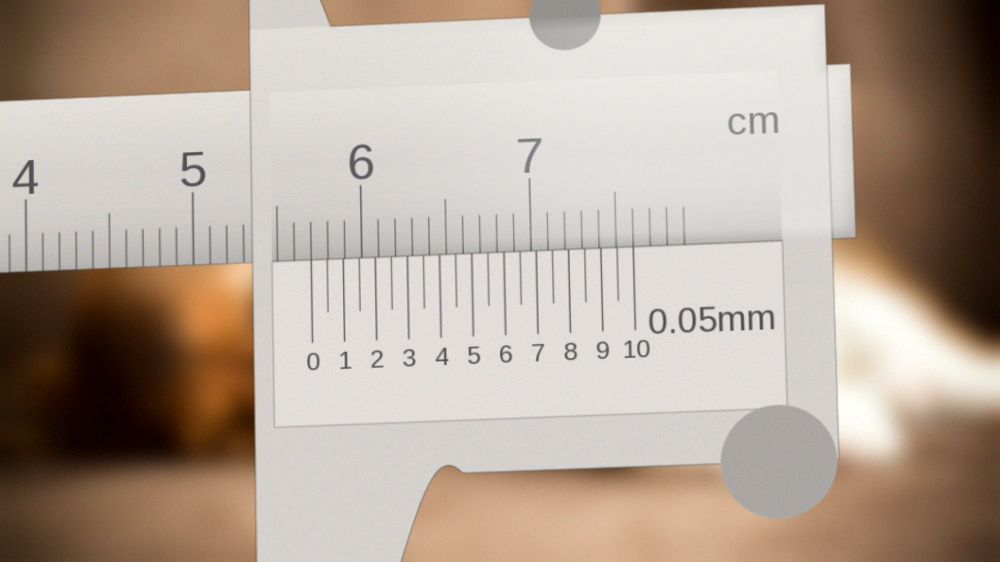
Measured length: 57.0 mm
